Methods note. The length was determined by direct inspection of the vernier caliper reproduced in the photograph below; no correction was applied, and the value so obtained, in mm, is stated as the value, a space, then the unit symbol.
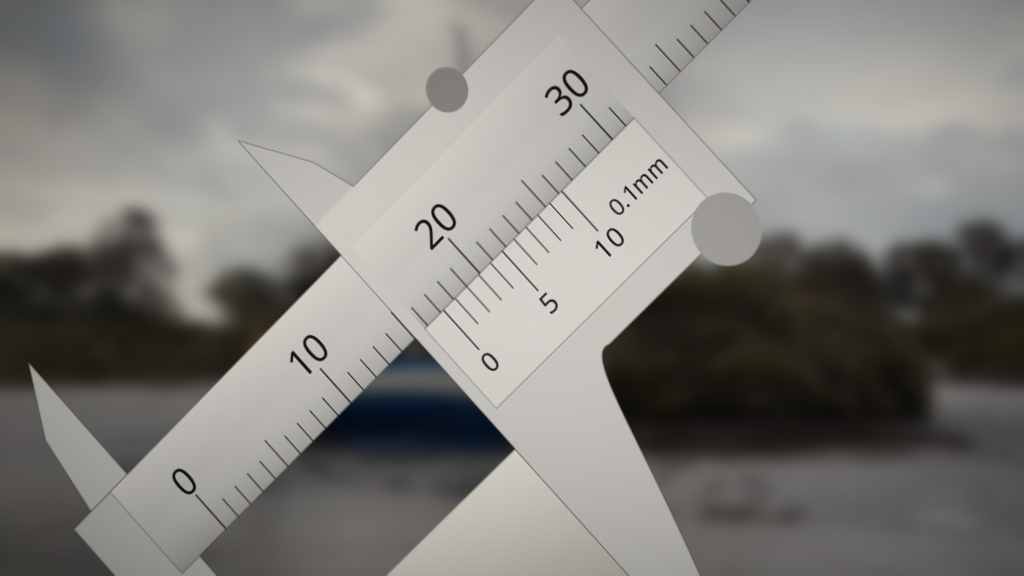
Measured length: 17.2 mm
